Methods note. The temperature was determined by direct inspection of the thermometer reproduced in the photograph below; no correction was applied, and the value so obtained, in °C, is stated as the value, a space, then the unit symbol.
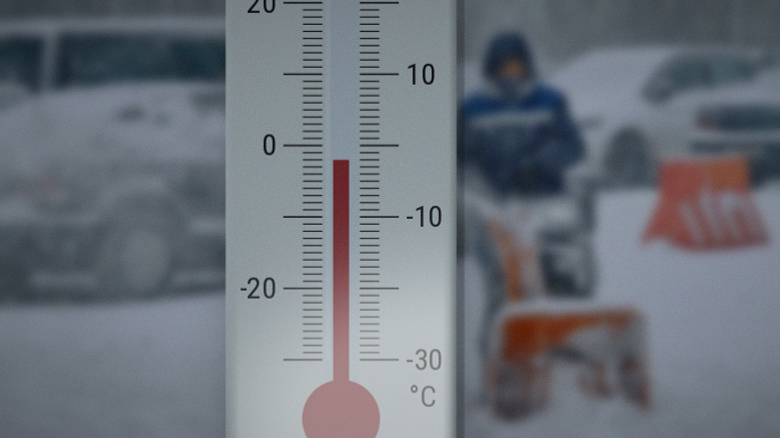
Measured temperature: -2 °C
